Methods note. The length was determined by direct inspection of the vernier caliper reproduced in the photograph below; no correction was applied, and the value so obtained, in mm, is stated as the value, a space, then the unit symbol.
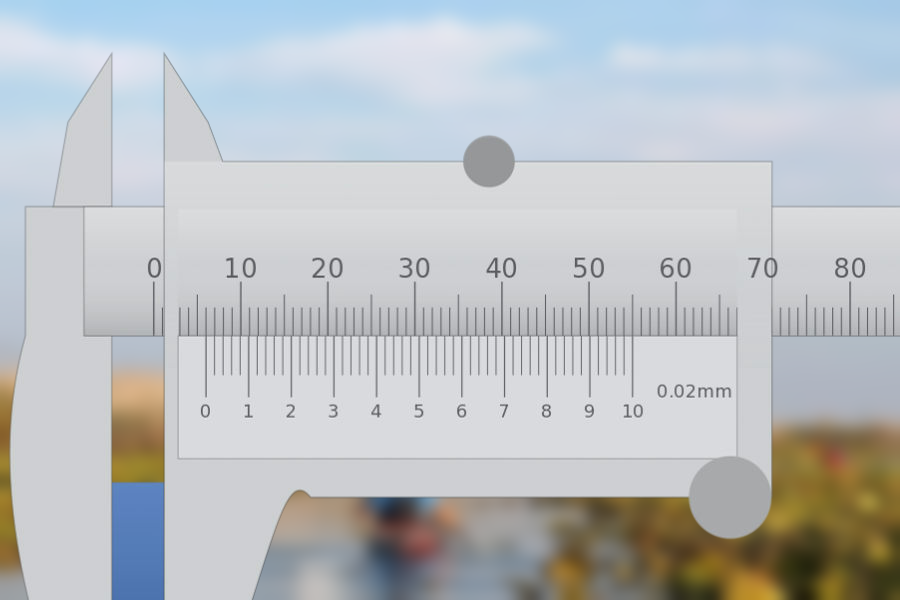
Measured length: 6.0 mm
